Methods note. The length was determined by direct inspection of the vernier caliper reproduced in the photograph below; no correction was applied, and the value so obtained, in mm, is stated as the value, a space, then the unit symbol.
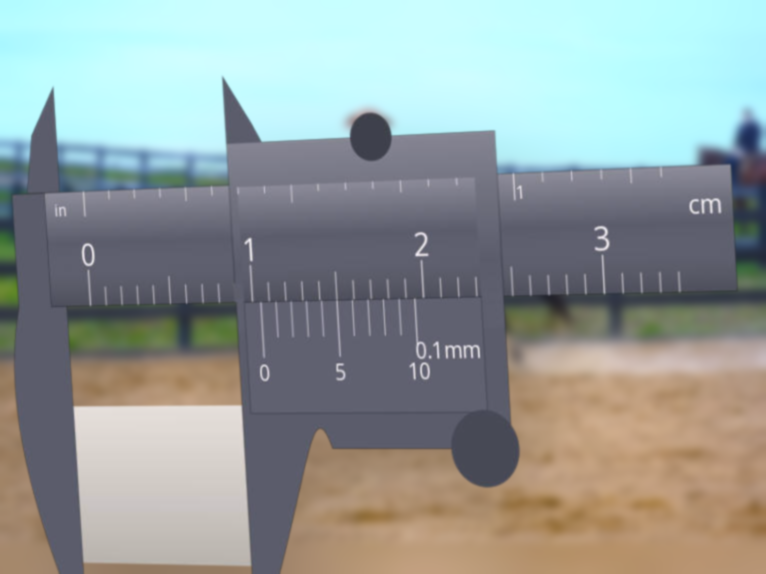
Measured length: 10.5 mm
